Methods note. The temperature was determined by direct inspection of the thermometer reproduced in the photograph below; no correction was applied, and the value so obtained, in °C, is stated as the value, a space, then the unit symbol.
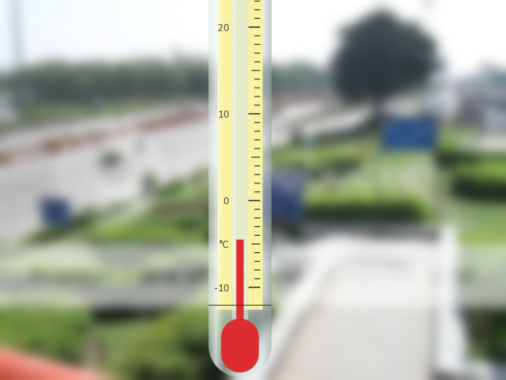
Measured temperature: -4.5 °C
